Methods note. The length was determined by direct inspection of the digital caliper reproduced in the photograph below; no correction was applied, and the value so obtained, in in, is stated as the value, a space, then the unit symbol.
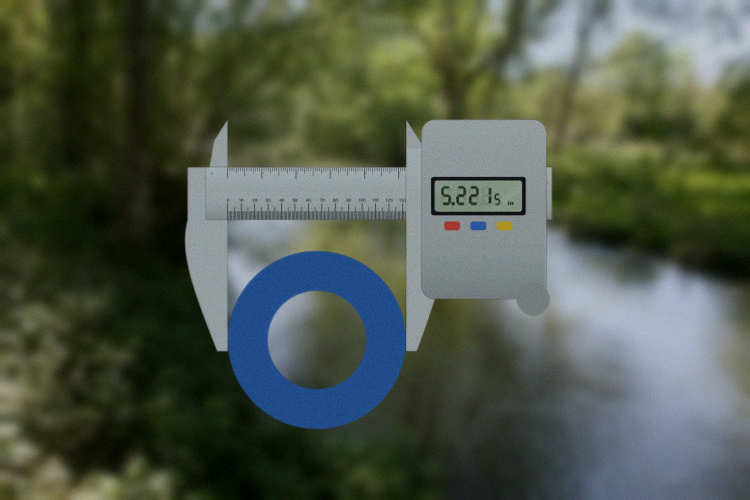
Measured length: 5.2215 in
